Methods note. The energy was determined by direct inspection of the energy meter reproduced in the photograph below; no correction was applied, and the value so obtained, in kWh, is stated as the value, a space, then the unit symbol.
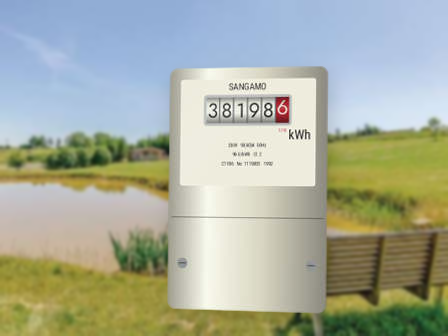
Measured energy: 38198.6 kWh
